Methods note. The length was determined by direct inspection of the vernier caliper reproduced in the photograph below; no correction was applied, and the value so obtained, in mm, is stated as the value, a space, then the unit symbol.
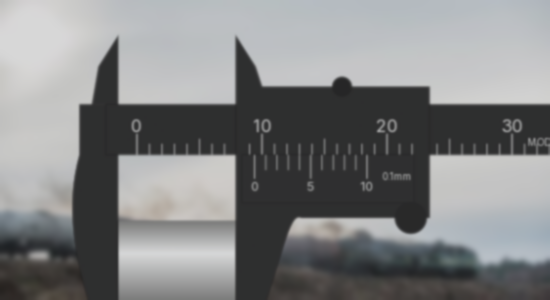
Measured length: 9.4 mm
